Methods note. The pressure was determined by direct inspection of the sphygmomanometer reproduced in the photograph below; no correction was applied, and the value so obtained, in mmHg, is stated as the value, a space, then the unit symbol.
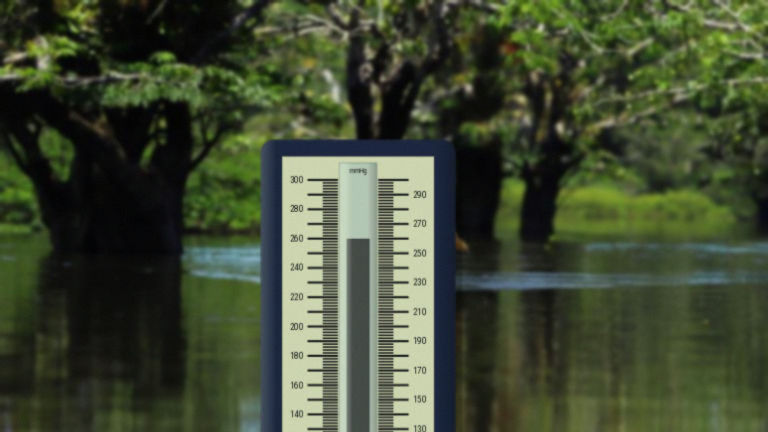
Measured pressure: 260 mmHg
